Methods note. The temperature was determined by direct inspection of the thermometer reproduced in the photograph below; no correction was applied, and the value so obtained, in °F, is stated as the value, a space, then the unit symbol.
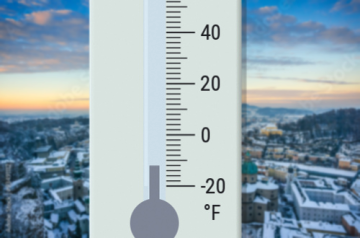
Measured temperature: -12 °F
